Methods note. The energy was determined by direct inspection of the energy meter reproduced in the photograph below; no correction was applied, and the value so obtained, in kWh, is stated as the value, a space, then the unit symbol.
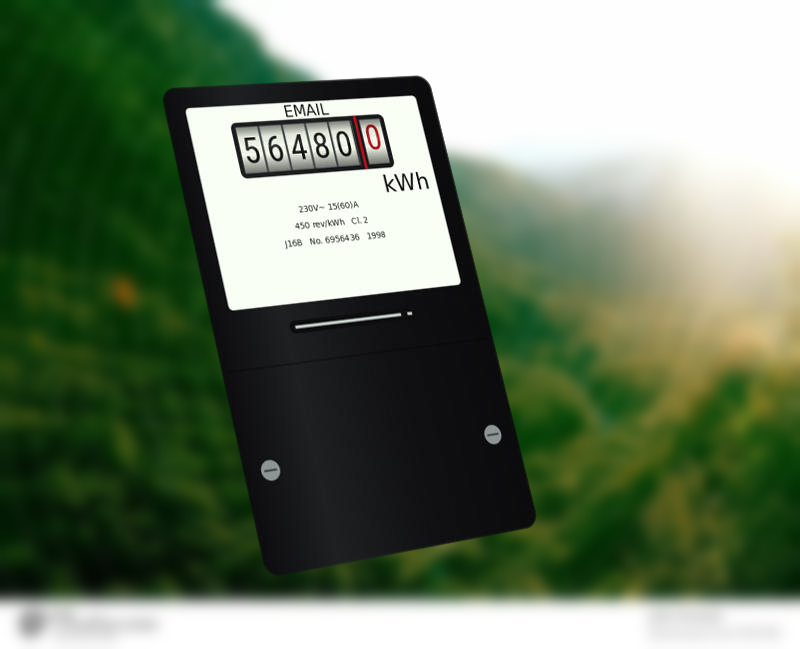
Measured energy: 56480.0 kWh
